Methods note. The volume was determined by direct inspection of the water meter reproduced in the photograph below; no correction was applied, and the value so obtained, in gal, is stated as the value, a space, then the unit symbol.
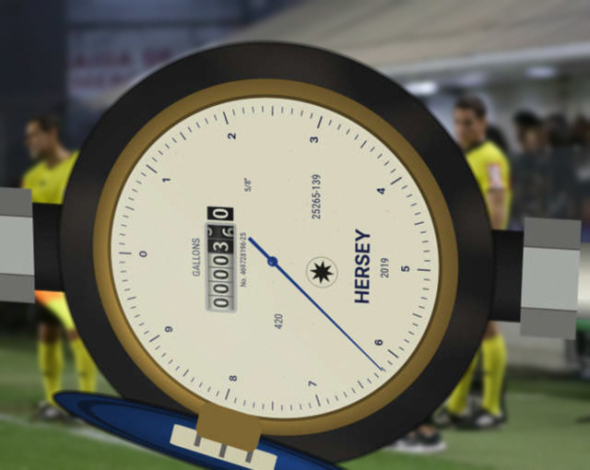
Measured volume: 356.2 gal
